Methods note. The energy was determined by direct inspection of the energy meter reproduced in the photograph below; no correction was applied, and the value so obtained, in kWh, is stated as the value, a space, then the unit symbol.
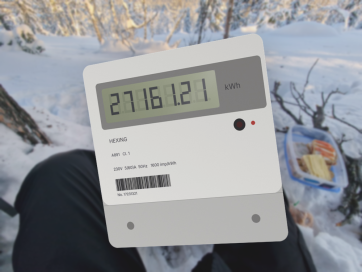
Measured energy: 27161.21 kWh
